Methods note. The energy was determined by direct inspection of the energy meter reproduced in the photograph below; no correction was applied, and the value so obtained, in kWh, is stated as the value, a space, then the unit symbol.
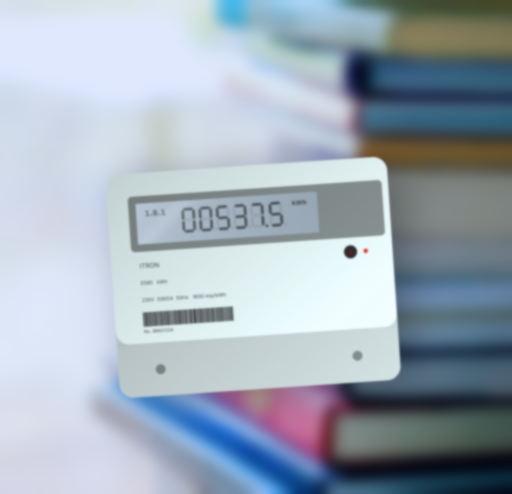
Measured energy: 537.5 kWh
